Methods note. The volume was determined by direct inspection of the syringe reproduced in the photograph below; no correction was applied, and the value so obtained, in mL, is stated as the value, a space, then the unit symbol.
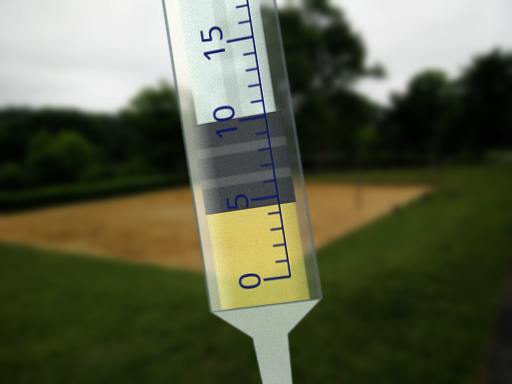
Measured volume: 4.5 mL
